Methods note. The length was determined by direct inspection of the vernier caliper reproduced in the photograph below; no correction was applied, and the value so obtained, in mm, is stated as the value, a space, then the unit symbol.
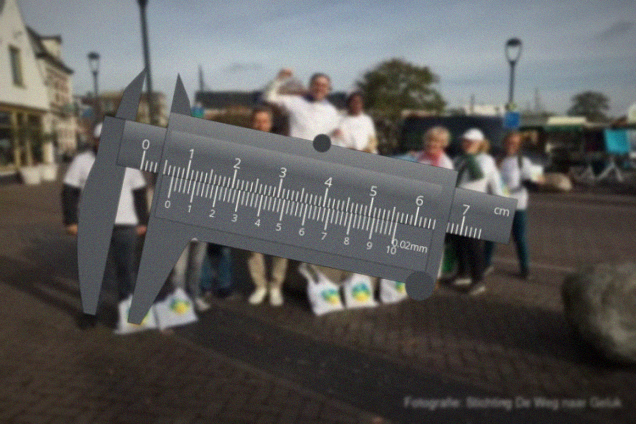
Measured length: 7.0 mm
